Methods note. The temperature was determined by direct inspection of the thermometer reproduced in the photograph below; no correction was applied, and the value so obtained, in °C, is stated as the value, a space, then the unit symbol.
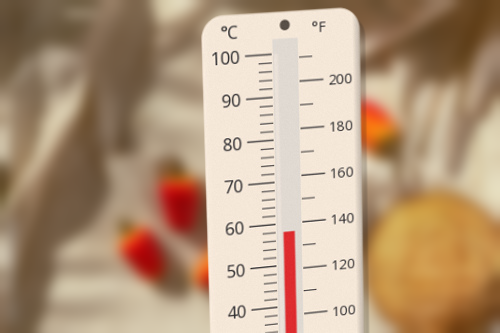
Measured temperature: 58 °C
